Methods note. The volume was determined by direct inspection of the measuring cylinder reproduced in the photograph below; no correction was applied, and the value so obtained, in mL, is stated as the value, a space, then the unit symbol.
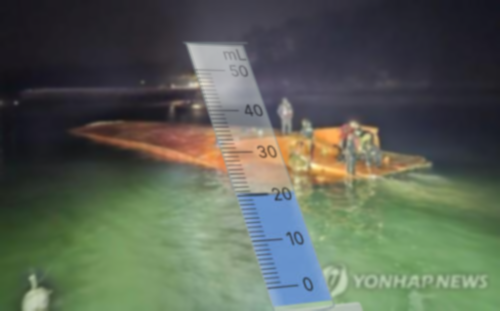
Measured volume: 20 mL
